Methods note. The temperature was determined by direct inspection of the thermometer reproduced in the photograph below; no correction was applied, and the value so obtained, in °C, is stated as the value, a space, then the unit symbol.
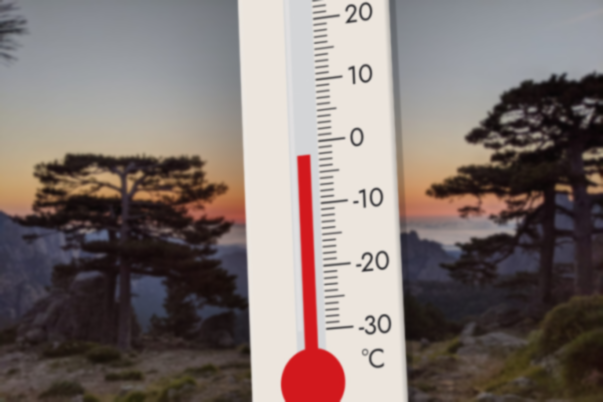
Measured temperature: -2 °C
